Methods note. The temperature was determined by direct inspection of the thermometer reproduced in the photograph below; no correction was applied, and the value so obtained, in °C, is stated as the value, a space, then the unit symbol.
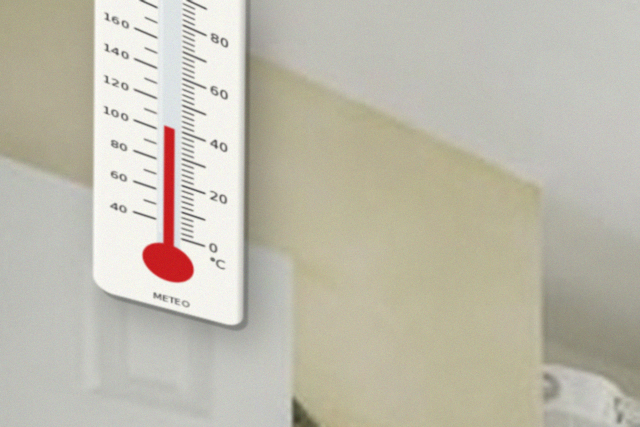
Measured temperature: 40 °C
